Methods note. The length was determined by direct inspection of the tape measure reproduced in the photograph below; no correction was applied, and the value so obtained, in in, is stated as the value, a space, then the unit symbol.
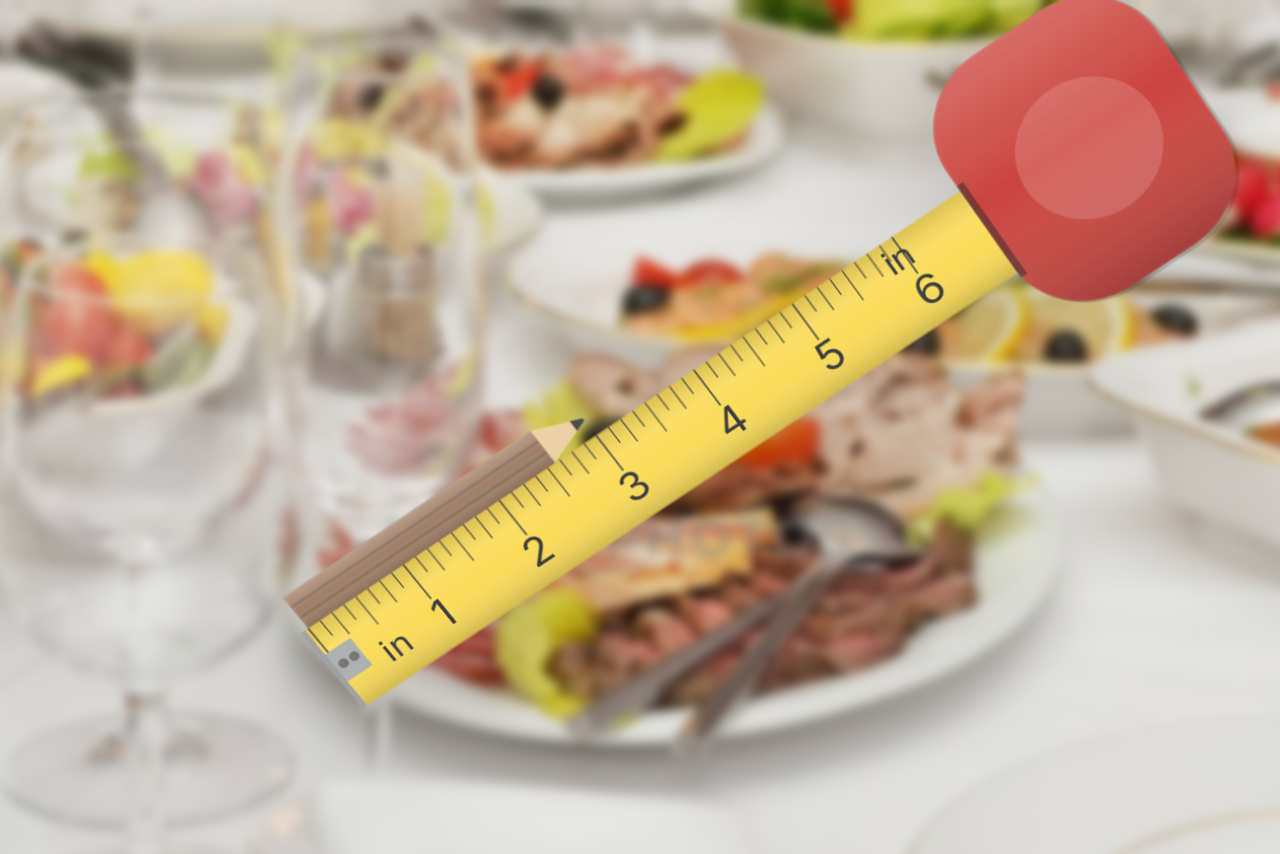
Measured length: 3 in
